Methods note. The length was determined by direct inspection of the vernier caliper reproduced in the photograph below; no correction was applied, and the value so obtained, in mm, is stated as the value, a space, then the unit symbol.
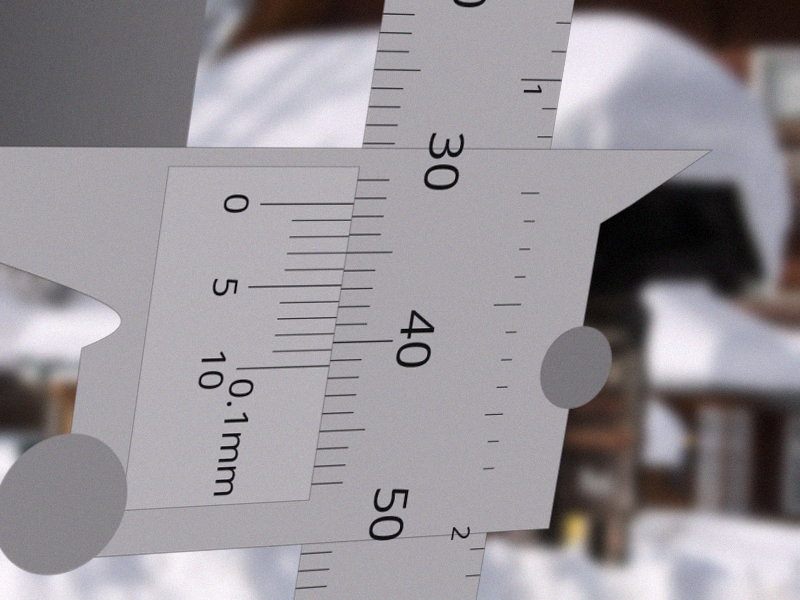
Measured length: 32.3 mm
